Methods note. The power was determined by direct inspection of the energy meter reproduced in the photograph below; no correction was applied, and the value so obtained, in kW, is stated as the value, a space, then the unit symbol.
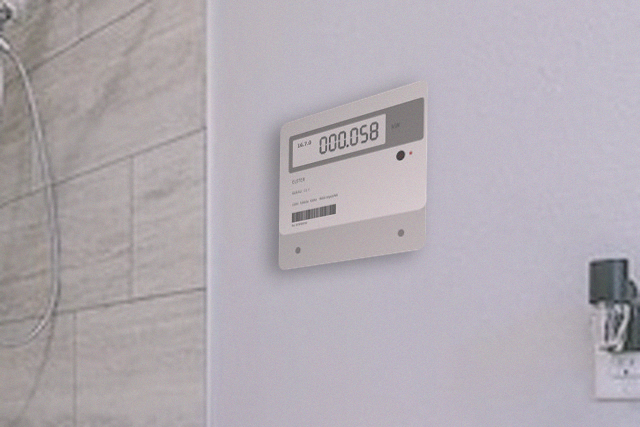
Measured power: 0.058 kW
